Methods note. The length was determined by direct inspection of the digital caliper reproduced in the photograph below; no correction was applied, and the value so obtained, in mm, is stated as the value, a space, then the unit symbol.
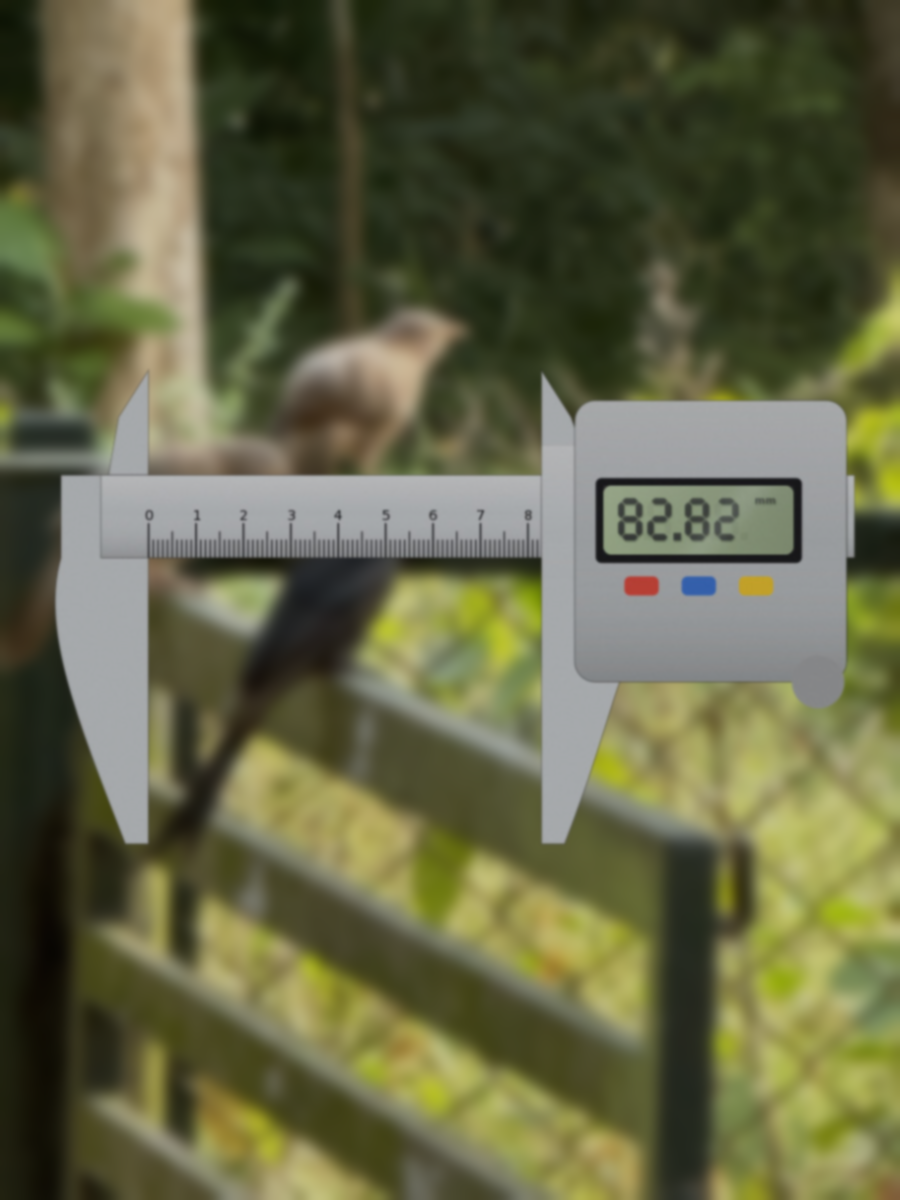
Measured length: 82.82 mm
